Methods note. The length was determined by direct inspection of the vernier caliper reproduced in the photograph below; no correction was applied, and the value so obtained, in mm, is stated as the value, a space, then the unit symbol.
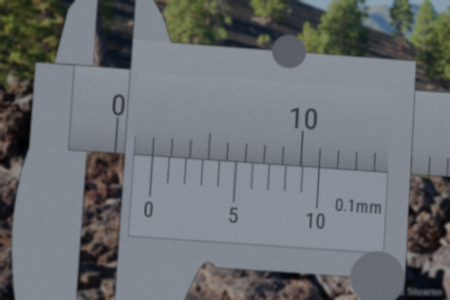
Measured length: 2.0 mm
